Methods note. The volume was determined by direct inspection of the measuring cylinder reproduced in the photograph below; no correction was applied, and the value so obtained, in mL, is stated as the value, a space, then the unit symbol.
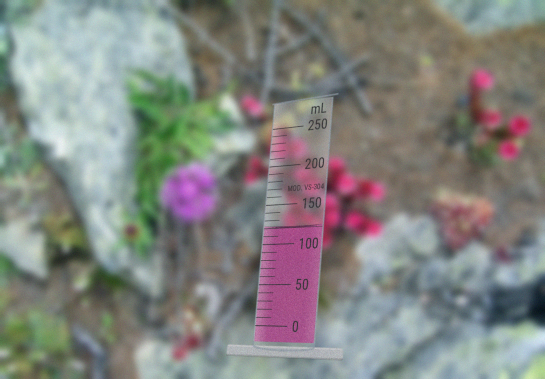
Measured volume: 120 mL
